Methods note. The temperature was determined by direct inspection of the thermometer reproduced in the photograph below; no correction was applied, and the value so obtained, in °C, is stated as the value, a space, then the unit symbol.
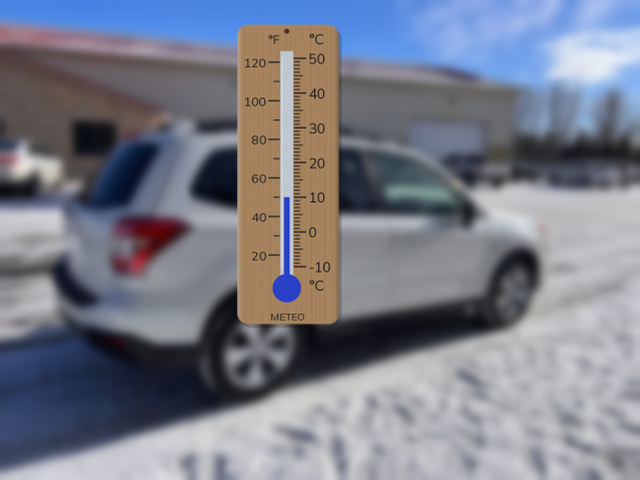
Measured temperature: 10 °C
